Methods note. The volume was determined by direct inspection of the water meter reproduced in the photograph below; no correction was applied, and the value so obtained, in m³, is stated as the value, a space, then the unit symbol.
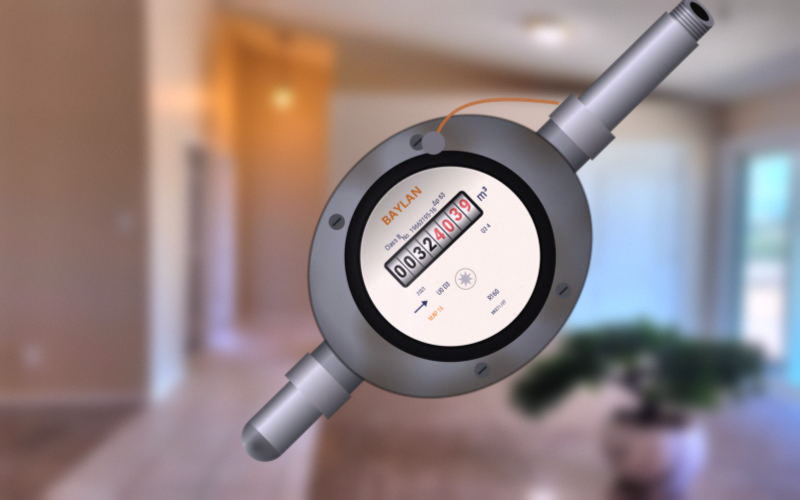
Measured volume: 32.4039 m³
